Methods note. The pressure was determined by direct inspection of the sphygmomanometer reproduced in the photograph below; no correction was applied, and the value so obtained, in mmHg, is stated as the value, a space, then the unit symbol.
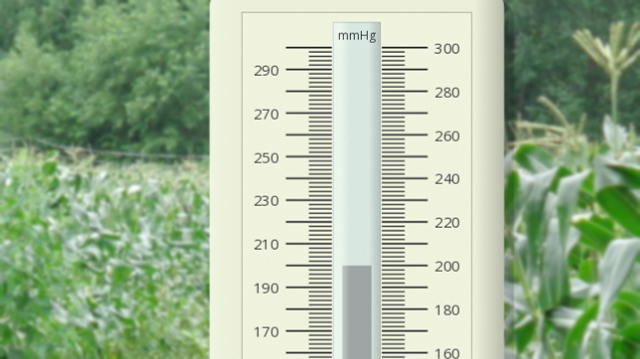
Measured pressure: 200 mmHg
